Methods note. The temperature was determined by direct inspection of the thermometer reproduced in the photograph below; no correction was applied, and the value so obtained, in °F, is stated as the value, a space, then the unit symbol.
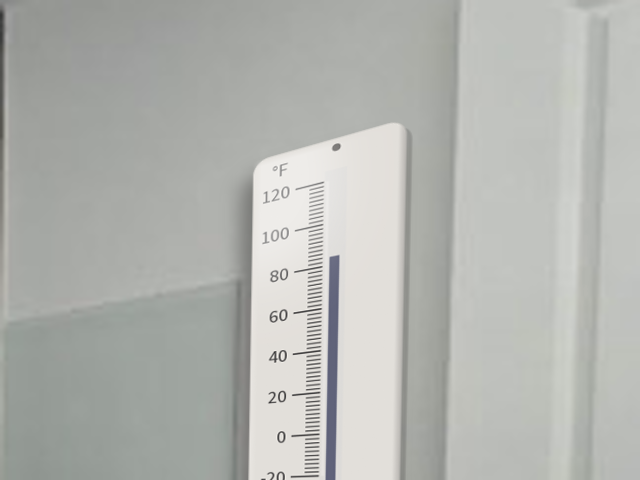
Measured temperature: 84 °F
